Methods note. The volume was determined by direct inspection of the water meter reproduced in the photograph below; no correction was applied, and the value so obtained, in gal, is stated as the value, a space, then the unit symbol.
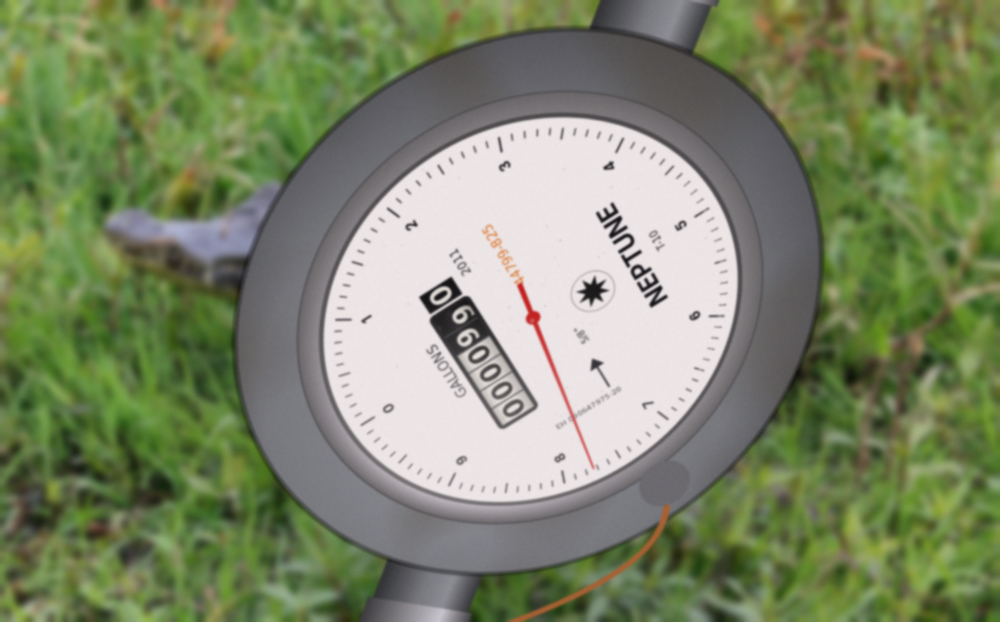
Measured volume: 987.7 gal
